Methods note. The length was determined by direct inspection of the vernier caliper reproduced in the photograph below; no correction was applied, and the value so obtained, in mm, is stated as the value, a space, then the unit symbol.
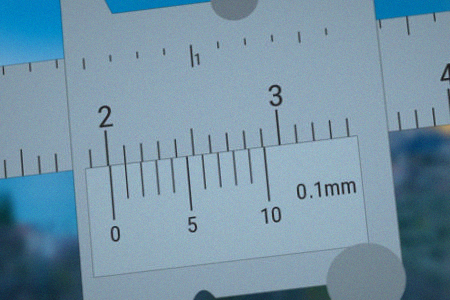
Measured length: 20.1 mm
